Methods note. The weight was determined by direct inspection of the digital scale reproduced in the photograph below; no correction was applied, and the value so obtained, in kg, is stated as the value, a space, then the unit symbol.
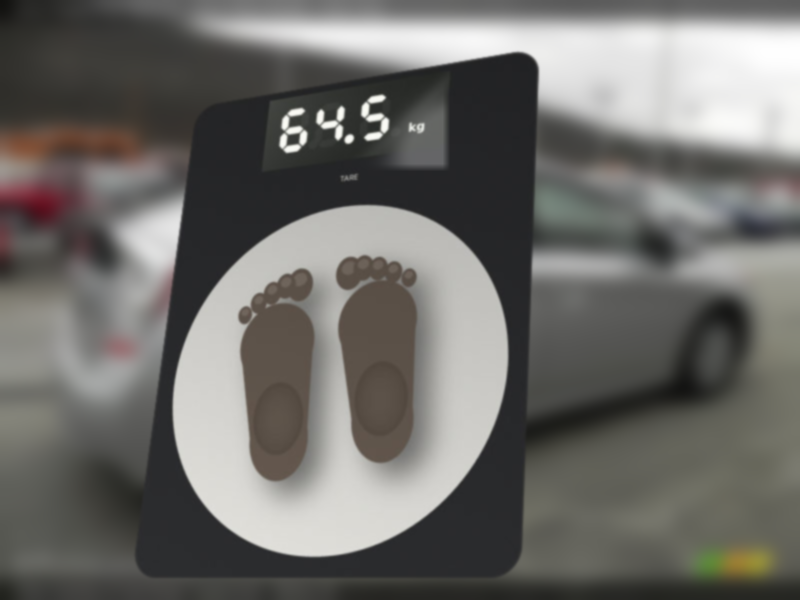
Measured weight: 64.5 kg
